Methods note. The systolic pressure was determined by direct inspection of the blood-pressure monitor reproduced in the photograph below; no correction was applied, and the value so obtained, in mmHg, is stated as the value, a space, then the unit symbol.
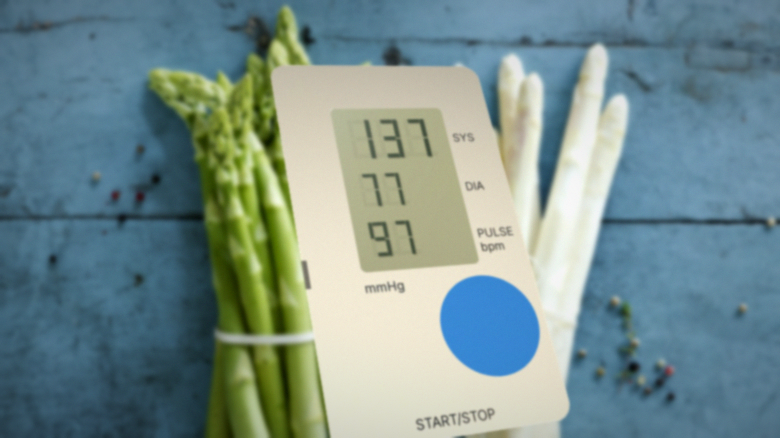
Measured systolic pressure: 137 mmHg
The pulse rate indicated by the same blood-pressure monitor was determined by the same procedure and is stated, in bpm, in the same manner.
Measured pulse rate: 97 bpm
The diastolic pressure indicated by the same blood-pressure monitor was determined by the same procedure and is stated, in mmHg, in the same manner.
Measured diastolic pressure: 77 mmHg
